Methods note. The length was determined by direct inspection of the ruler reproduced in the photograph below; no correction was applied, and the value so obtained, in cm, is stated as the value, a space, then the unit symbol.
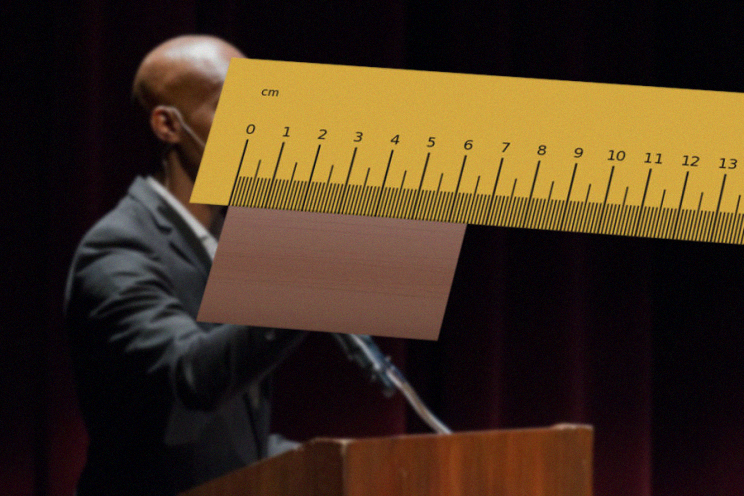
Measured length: 6.5 cm
